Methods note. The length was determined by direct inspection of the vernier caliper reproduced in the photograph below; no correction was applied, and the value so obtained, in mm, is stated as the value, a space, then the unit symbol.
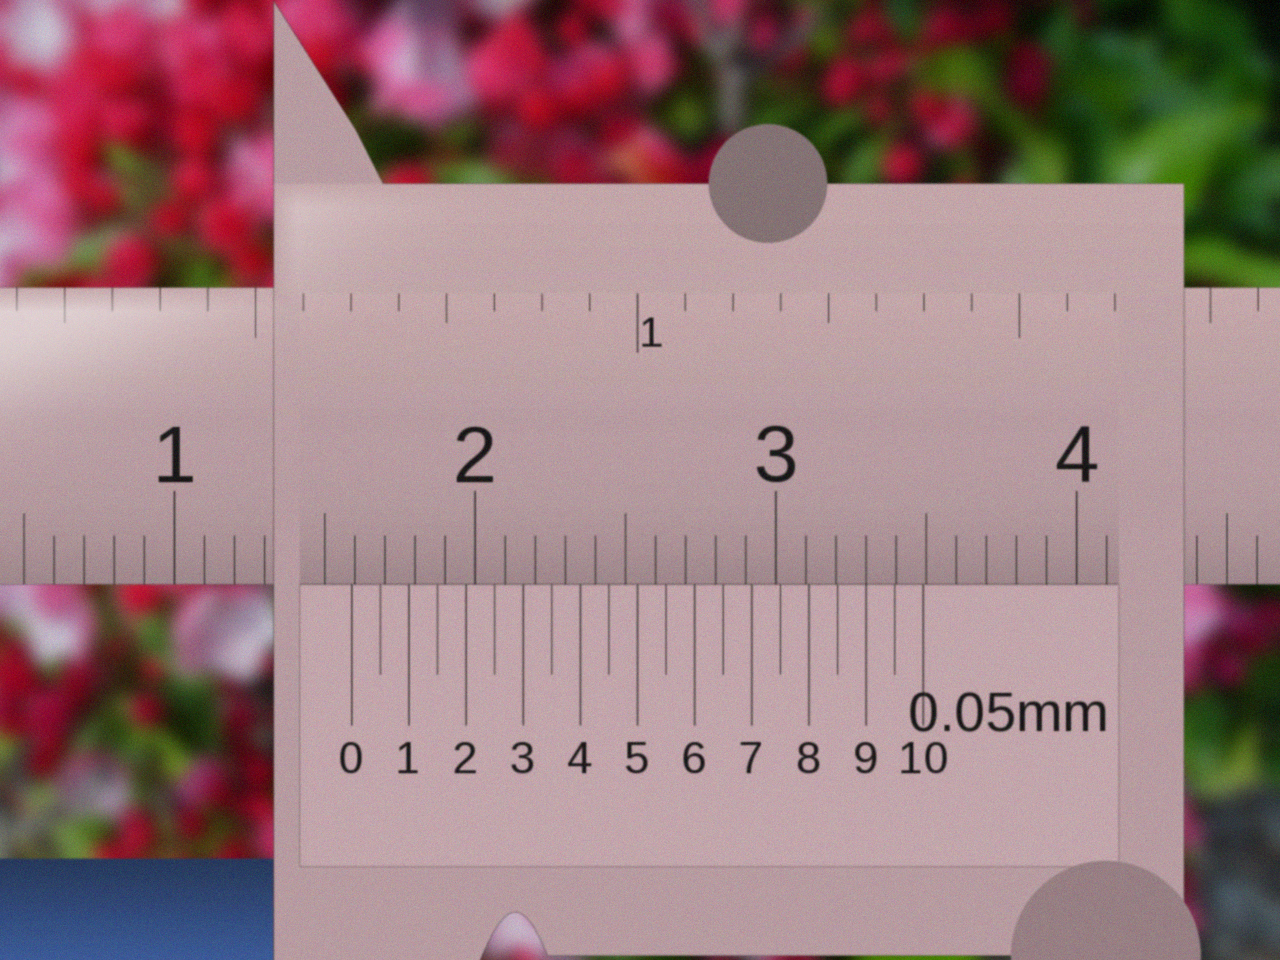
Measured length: 15.90 mm
